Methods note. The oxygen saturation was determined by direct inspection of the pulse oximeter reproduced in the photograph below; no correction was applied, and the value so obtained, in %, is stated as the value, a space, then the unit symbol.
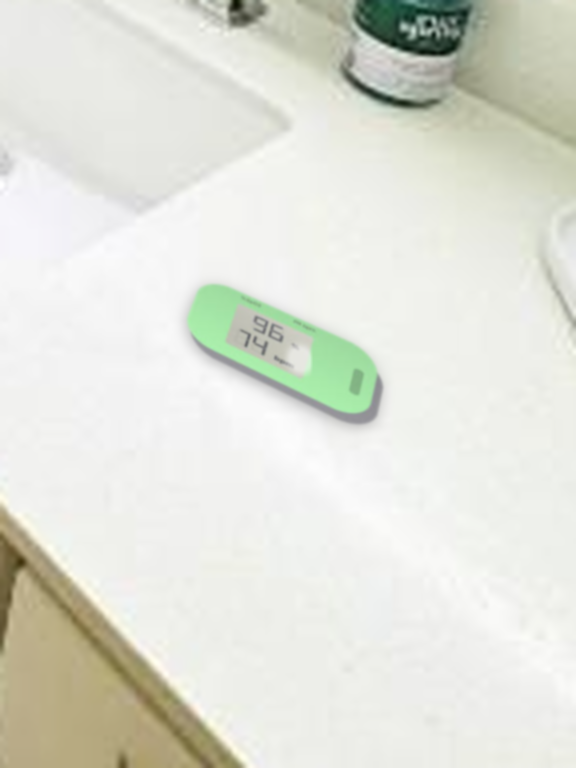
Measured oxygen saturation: 96 %
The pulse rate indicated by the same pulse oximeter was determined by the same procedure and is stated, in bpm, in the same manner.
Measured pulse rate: 74 bpm
